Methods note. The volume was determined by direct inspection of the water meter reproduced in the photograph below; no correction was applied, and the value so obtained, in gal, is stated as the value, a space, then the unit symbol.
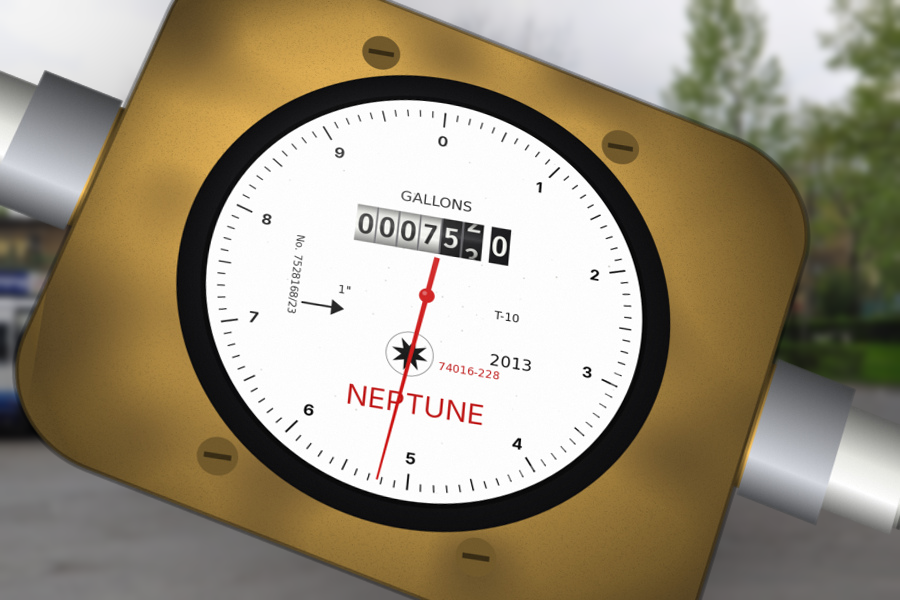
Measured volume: 7525.2 gal
